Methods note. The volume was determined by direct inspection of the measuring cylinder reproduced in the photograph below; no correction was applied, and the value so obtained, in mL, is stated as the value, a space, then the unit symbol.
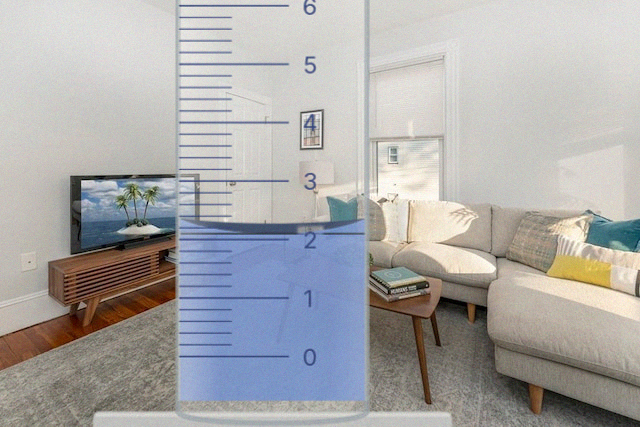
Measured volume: 2.1 mL
